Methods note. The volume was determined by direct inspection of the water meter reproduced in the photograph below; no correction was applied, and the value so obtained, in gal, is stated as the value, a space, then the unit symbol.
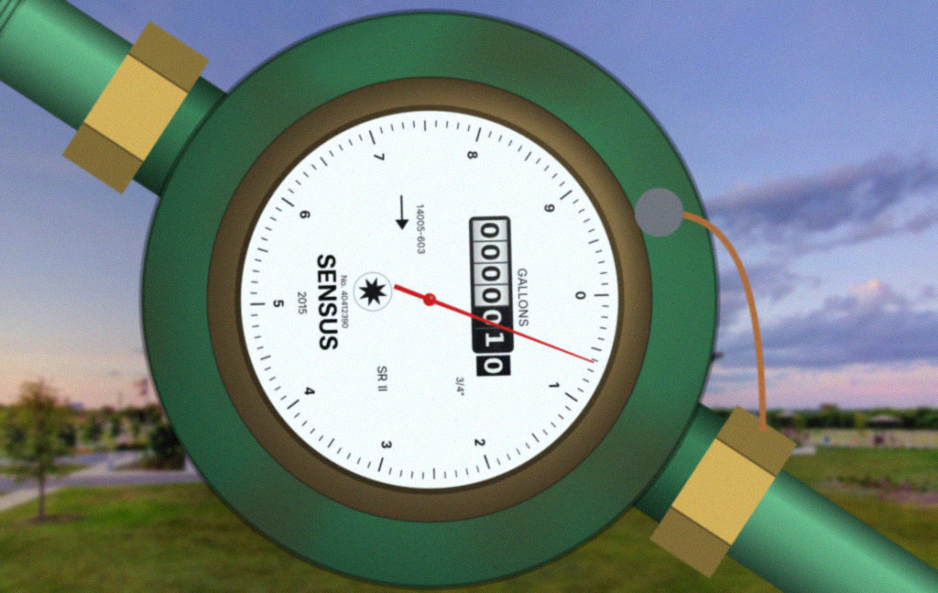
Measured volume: 10.6 gal
